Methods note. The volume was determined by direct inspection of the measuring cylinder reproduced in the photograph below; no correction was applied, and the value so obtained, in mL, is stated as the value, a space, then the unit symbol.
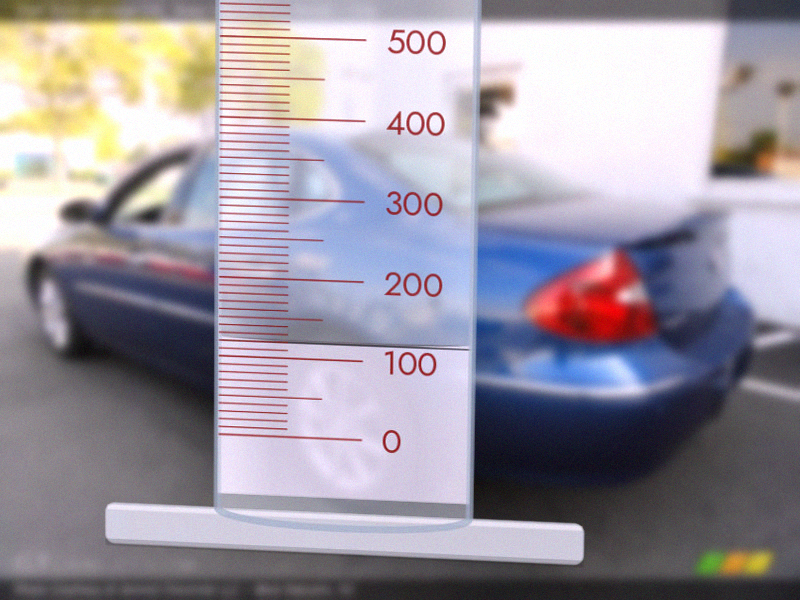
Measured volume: 120 mL
